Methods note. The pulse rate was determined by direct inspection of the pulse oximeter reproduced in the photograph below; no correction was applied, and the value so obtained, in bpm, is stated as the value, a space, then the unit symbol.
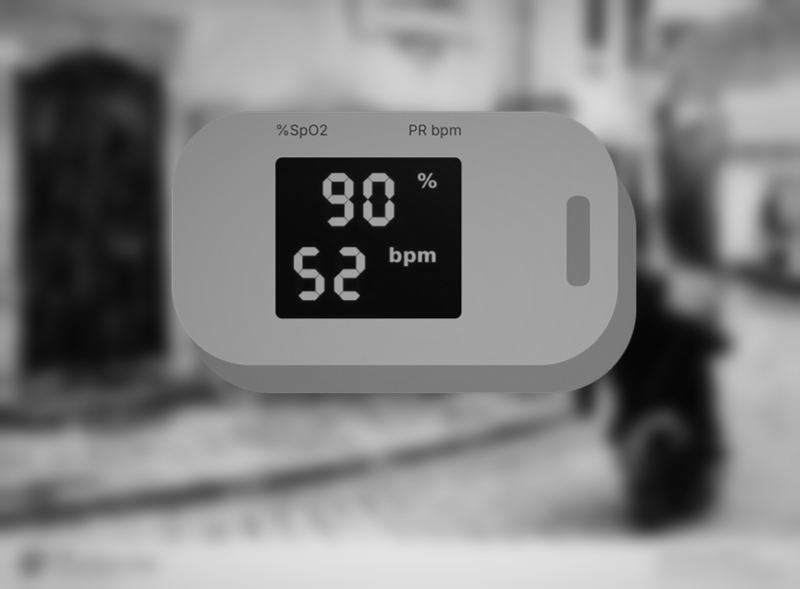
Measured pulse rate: 52 bpm
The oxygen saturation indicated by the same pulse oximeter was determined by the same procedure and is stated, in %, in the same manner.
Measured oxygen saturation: 90 %
